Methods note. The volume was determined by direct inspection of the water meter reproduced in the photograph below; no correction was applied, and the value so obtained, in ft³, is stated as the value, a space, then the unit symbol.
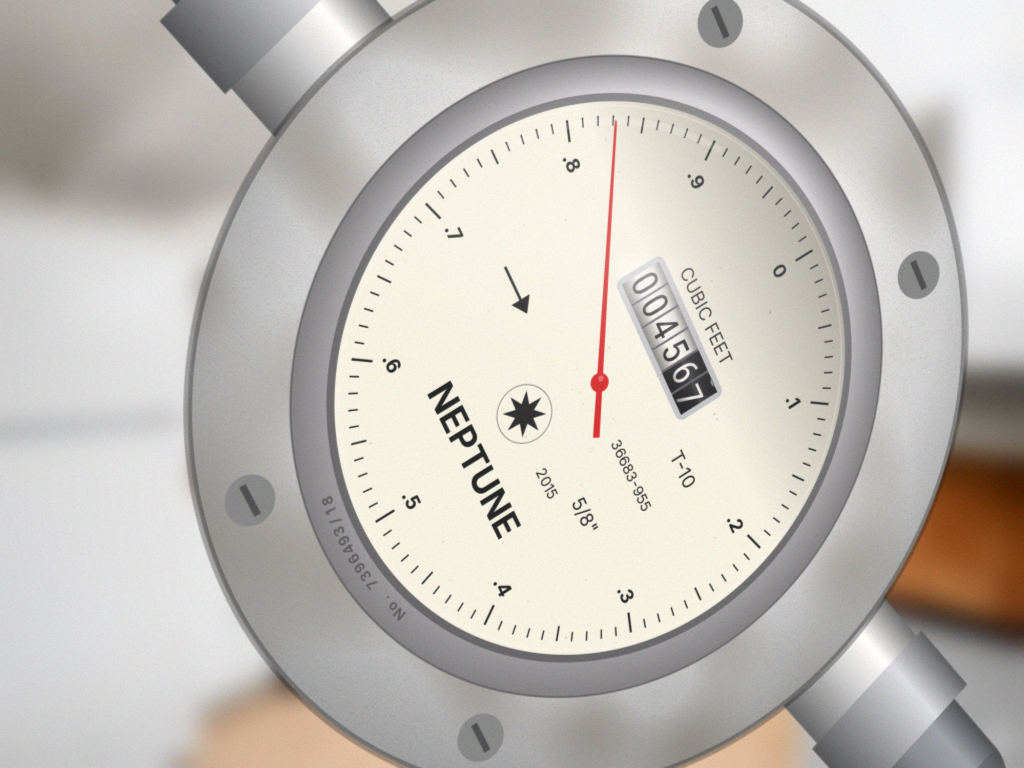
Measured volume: 4566.83 ft³
